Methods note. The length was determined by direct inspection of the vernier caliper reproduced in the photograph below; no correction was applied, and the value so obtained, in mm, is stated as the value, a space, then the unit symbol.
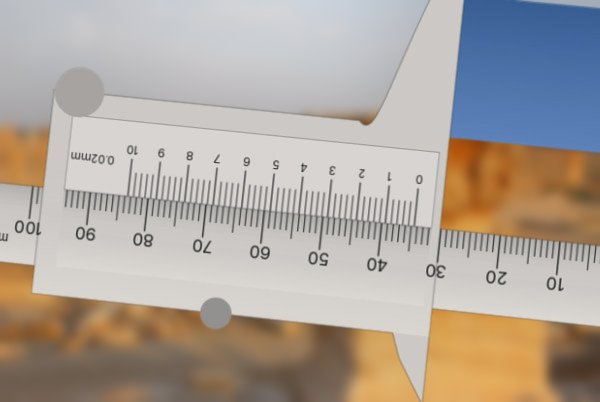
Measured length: 34.5 mm
